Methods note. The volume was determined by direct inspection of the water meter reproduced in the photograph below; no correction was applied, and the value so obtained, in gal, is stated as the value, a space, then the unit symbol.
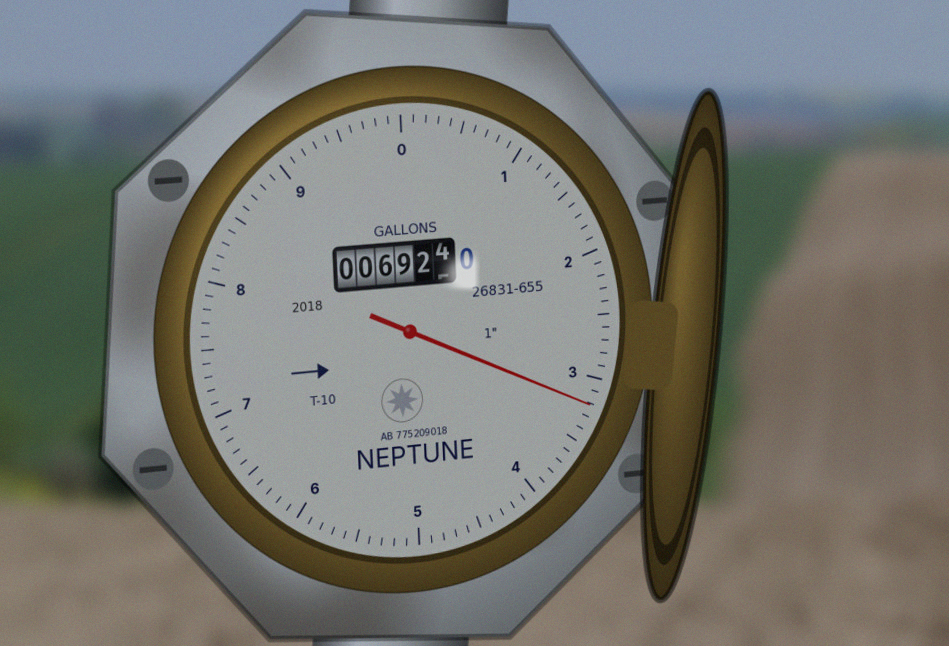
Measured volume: 69243.2 gal
